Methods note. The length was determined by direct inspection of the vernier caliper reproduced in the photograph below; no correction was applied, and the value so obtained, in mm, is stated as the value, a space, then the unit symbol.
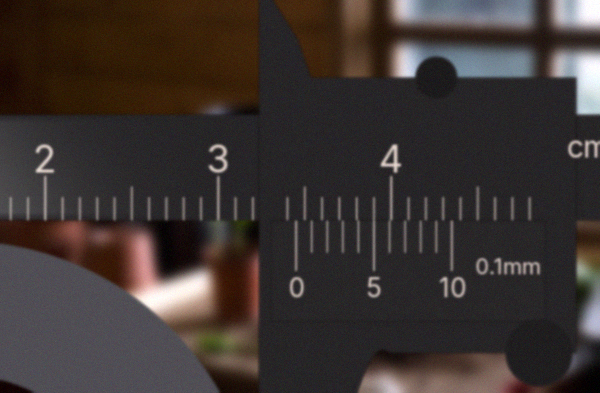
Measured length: 34.5 mm
